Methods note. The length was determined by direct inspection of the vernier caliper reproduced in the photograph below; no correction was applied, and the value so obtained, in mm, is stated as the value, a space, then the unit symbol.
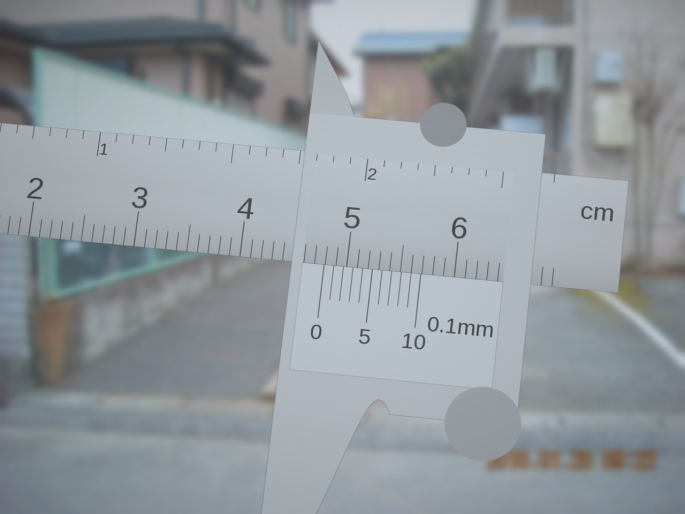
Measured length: 47.9 mm
